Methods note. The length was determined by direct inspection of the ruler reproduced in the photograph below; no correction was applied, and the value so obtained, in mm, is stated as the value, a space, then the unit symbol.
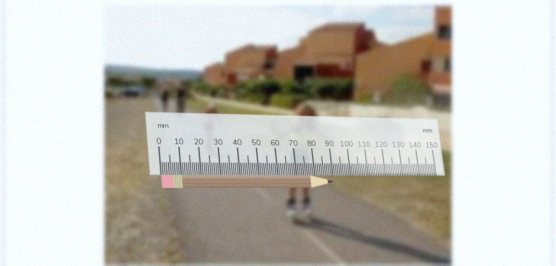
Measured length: 90 mm
